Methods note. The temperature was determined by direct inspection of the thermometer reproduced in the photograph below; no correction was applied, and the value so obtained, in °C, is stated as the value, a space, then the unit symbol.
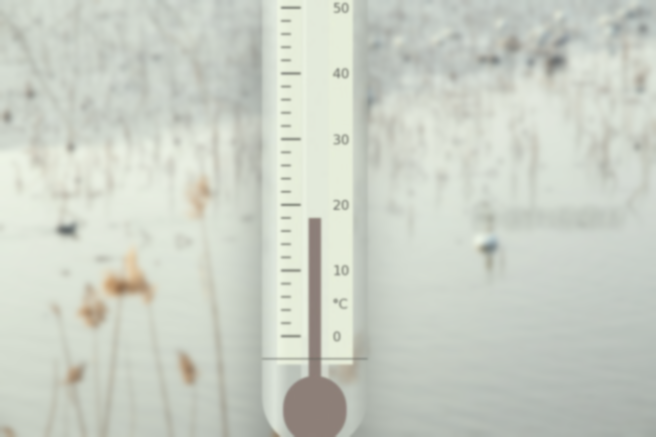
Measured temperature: 18 °C
